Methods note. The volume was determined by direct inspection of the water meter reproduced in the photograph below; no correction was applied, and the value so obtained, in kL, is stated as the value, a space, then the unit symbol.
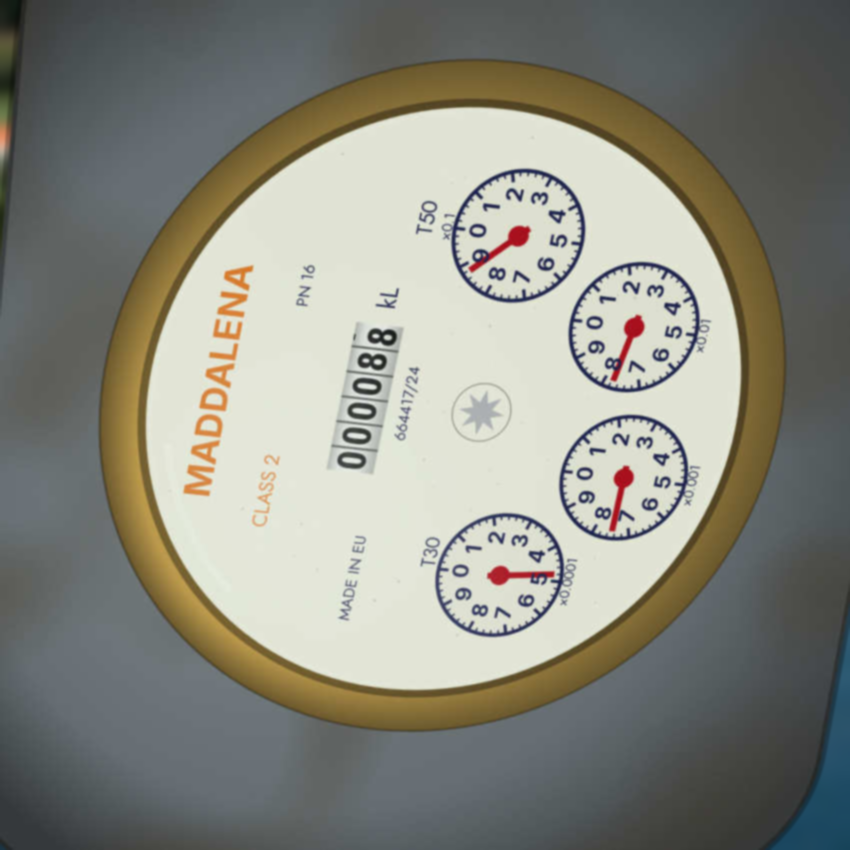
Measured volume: 87.8774 kL
